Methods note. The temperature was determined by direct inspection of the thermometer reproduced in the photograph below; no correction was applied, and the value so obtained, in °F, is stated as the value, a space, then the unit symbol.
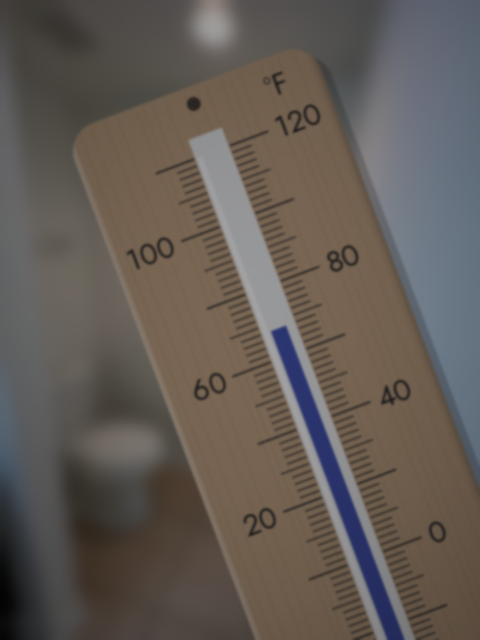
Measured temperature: 68 °F
